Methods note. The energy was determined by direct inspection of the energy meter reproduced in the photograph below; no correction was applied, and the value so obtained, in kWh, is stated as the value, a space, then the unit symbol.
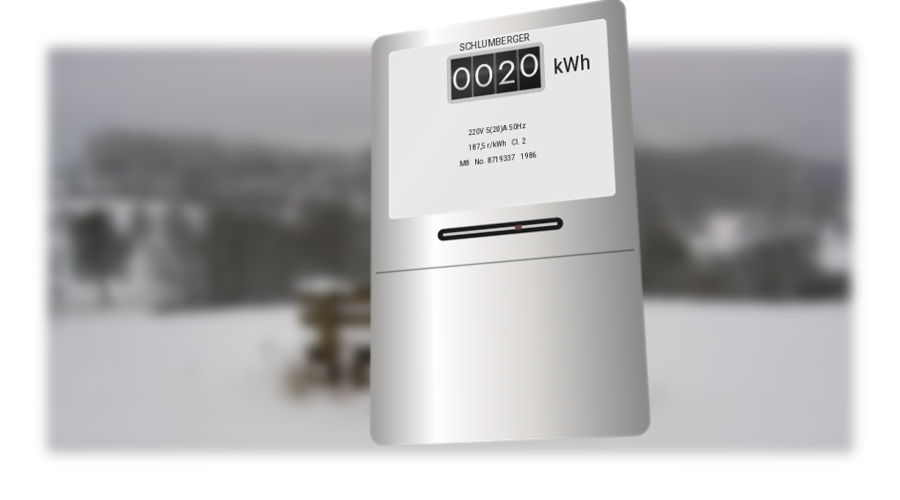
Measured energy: 20 kWh
